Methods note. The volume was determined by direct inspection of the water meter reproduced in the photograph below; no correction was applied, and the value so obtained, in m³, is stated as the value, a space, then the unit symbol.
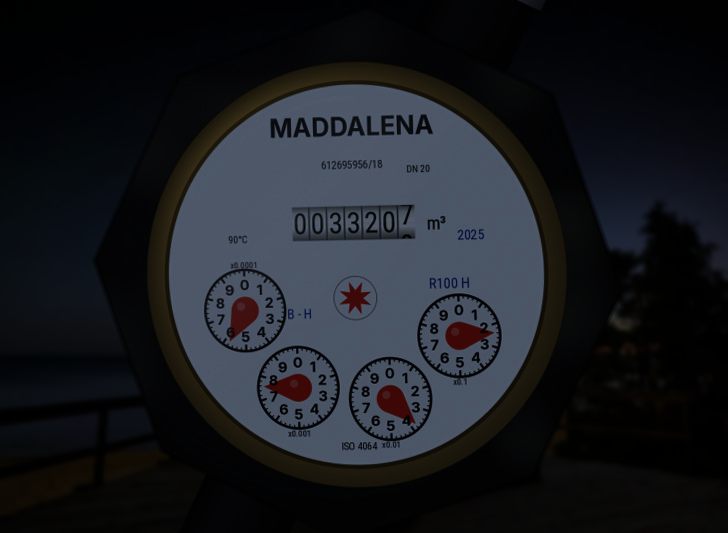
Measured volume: 33207.2375 m³
